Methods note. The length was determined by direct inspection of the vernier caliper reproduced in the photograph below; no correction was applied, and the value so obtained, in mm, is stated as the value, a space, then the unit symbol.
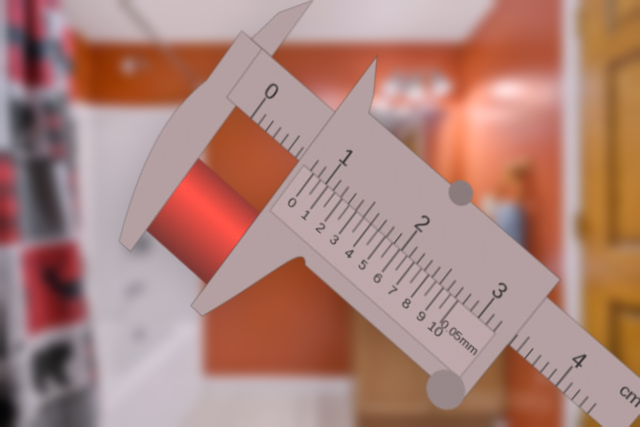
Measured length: 8.4 mm
